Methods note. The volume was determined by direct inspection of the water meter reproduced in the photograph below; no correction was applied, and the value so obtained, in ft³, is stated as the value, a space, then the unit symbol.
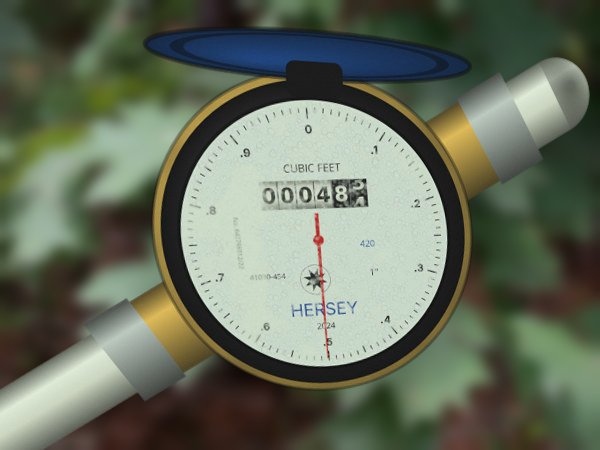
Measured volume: 483.50 ft³
